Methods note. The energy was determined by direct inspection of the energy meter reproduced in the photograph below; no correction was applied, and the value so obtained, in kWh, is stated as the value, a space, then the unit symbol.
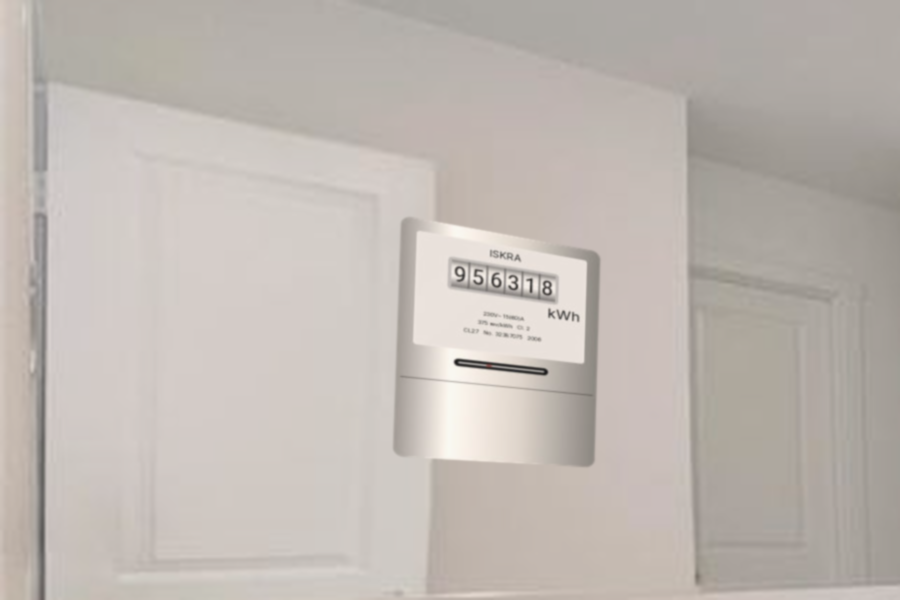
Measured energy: 956318 kWh
